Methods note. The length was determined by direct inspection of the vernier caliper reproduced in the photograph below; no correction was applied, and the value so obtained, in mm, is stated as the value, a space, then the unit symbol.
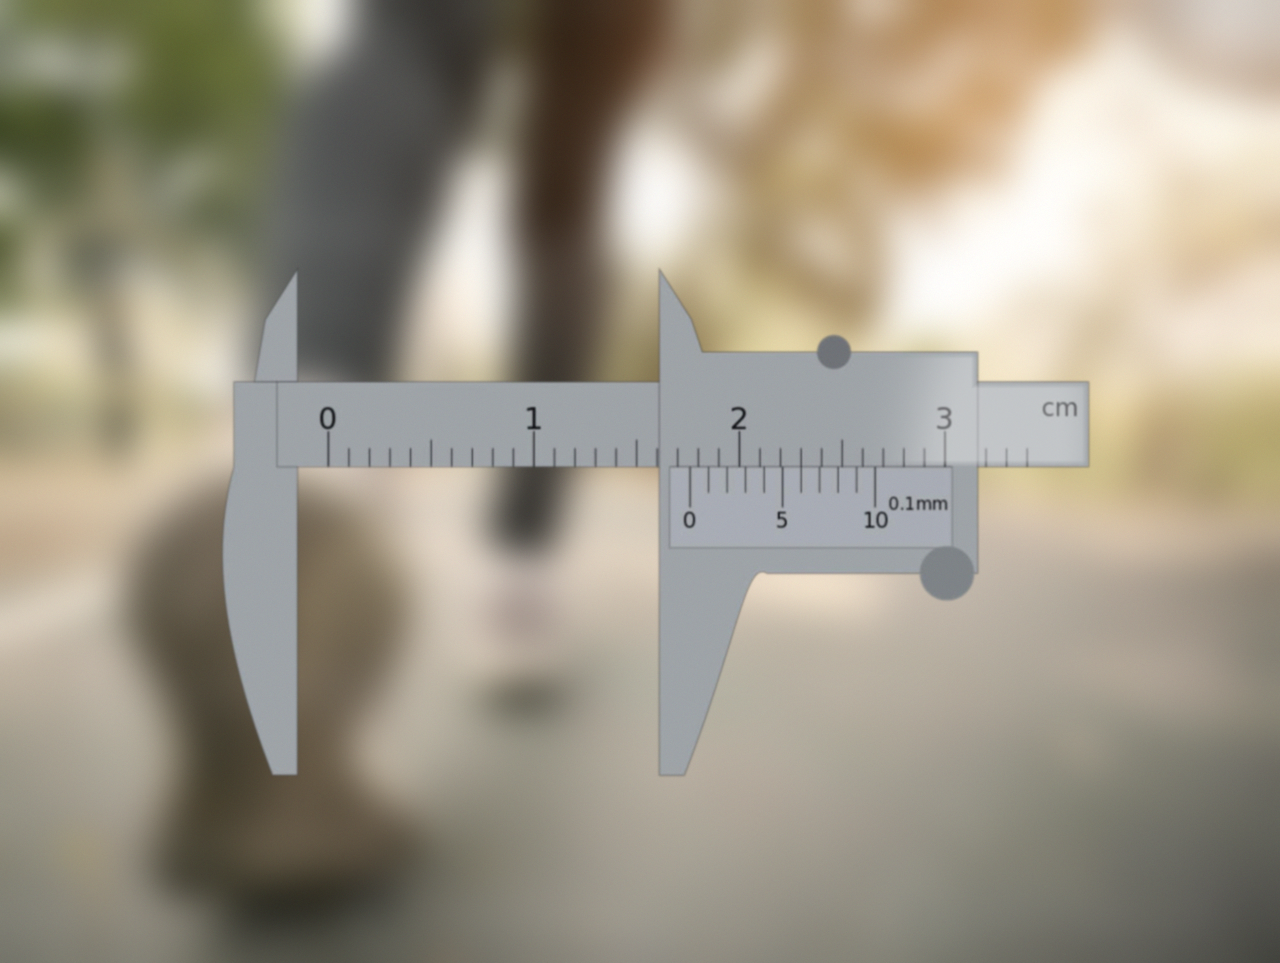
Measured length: 17.6 mm
